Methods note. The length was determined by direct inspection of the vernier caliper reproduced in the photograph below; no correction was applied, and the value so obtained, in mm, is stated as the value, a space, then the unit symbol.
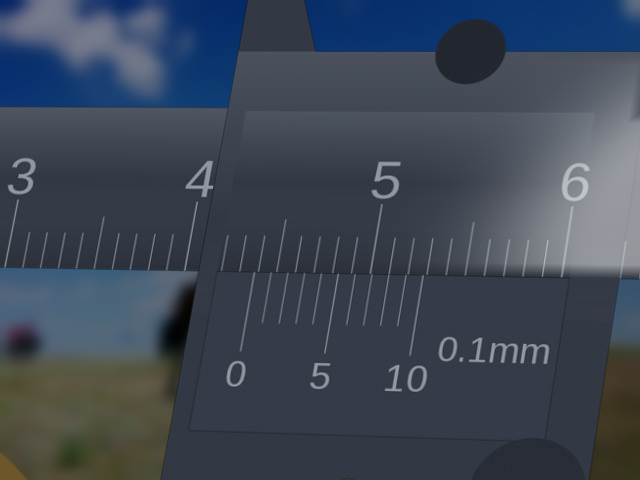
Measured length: 43.8 mm
